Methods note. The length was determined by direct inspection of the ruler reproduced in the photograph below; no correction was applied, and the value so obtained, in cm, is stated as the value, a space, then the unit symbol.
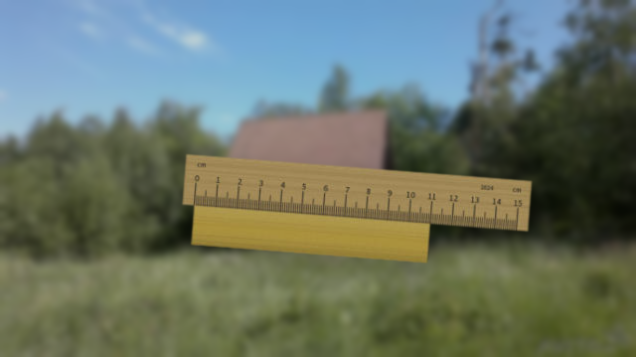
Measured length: 11 cm
